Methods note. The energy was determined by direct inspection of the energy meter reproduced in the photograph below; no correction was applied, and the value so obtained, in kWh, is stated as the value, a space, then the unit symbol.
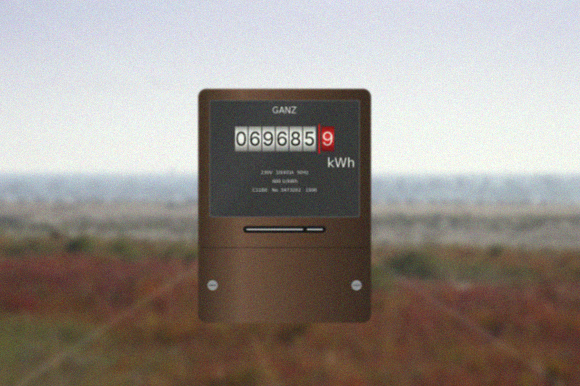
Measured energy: 69685.9 kWh
